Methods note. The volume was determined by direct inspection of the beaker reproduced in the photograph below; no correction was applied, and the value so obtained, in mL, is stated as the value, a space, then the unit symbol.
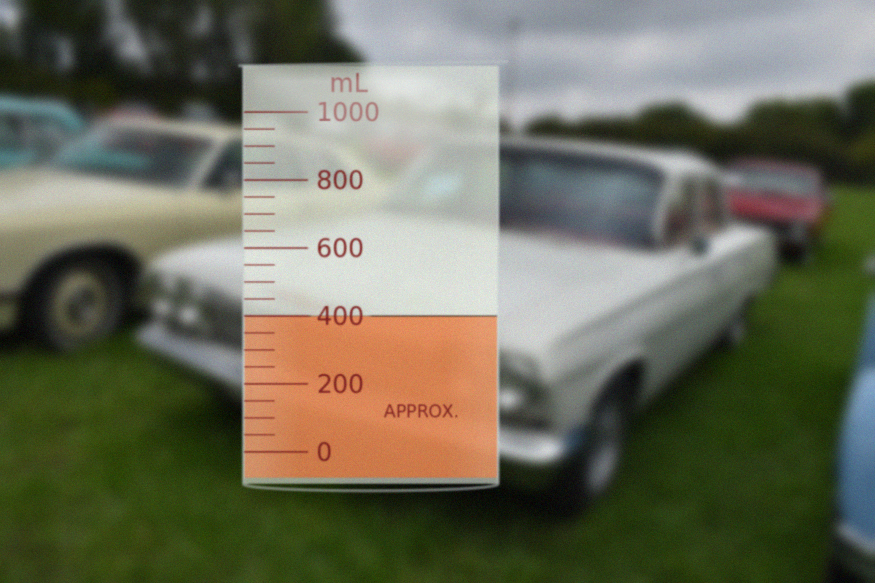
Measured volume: 400 mL
